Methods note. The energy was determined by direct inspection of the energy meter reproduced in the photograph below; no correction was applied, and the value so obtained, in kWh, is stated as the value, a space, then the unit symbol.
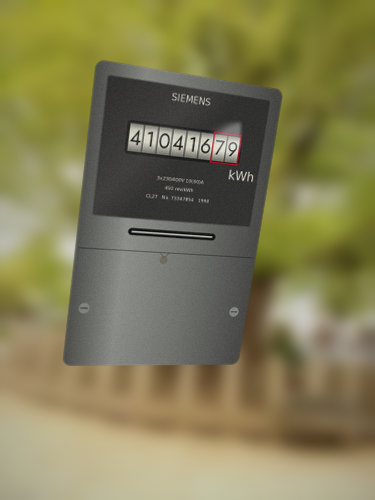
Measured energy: 410416.79 kWh
